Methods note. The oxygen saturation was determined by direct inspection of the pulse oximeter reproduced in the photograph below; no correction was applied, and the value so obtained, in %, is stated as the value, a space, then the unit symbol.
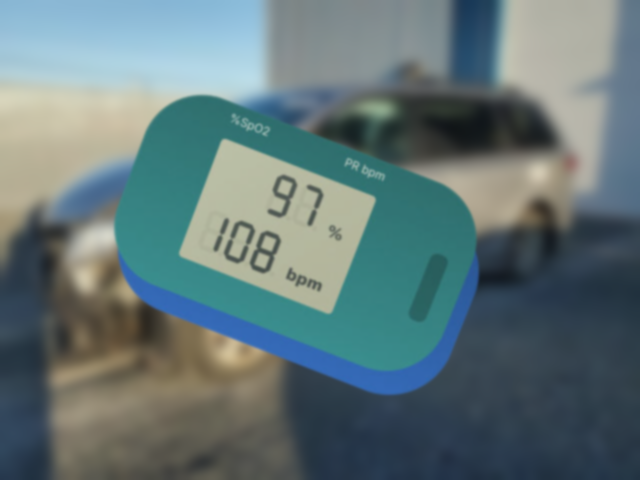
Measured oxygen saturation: 97 %
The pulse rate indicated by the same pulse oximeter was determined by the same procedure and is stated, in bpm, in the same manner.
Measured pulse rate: 108 bpm
